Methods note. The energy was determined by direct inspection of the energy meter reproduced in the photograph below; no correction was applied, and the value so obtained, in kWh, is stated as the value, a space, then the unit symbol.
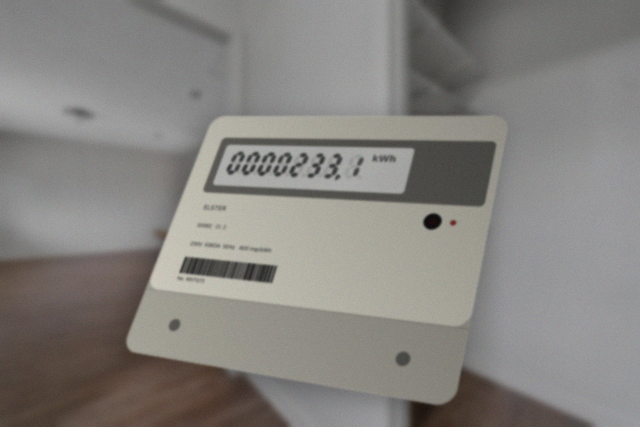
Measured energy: 233.1 kWh
